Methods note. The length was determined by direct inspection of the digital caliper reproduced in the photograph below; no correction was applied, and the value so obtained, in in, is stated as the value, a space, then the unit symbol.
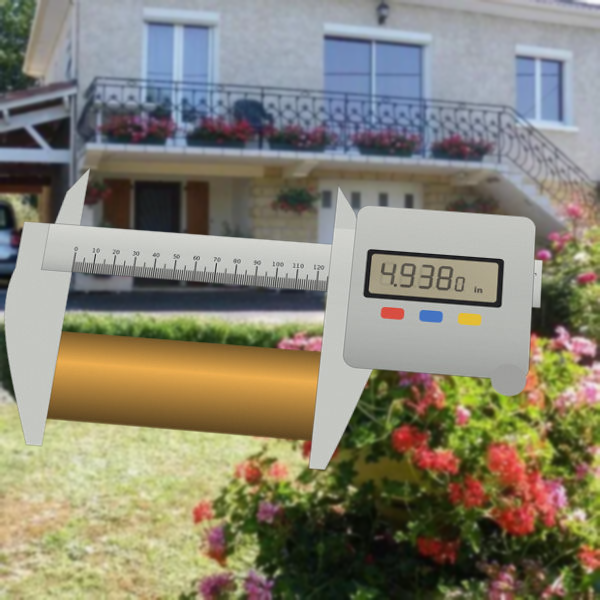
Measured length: 4.9380 in
